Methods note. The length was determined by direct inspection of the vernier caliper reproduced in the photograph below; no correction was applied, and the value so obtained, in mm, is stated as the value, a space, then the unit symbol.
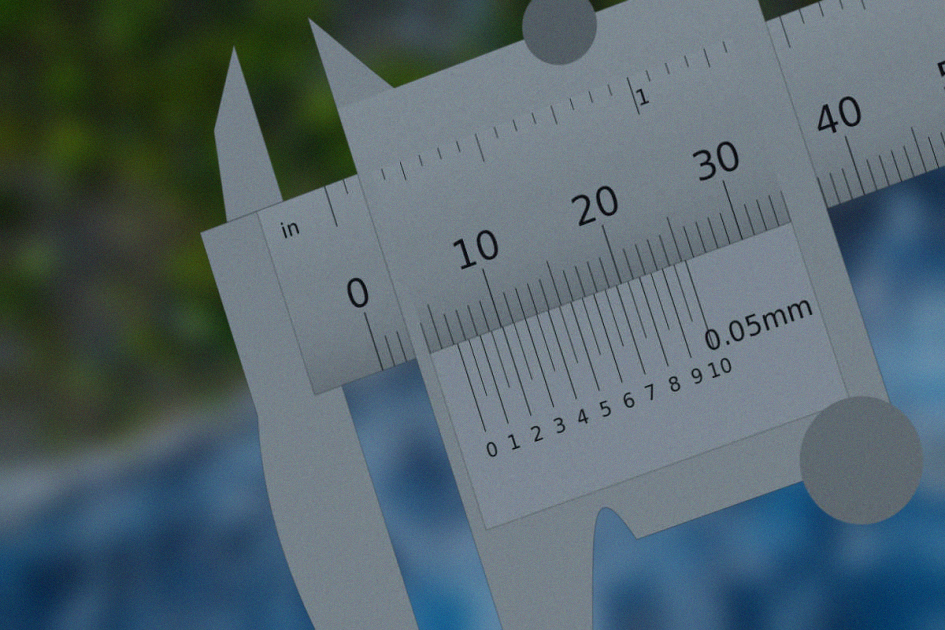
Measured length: 6.3 mm
